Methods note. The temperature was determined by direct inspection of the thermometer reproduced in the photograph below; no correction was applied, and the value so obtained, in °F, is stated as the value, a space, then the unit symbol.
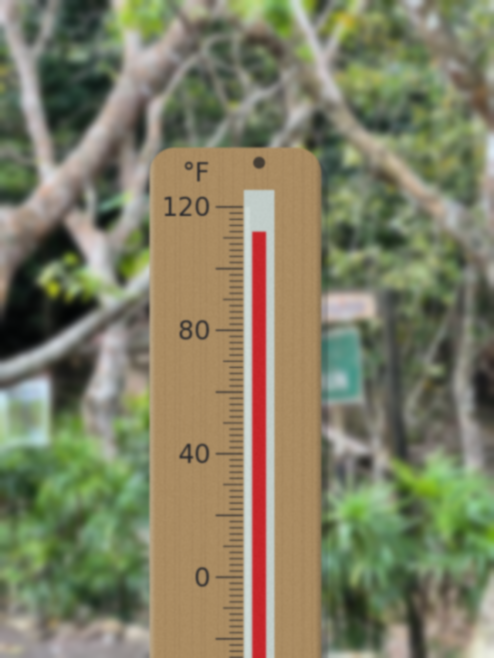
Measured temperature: 112 °F
